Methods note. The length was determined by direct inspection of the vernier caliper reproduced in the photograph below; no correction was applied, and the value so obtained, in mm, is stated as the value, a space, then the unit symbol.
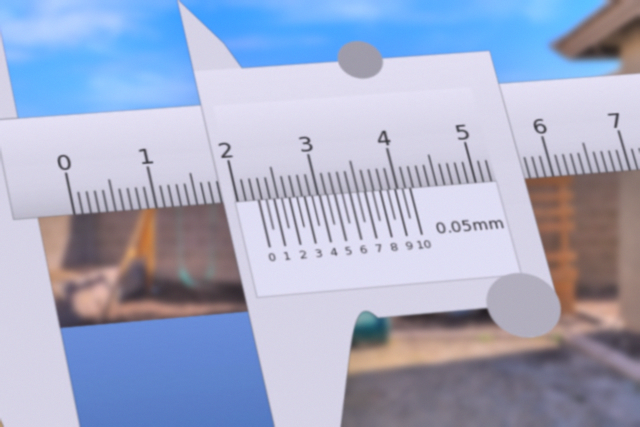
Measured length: 22.6 mm
